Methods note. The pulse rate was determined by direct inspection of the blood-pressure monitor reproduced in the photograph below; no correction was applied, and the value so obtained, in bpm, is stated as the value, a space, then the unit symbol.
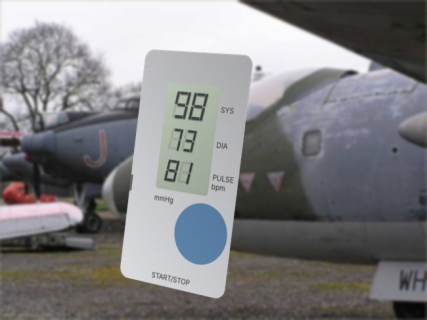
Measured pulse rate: 81 bpm
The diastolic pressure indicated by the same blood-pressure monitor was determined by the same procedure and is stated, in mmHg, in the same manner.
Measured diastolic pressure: 73 mmHg
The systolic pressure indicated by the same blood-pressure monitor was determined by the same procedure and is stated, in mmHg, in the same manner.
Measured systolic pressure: 98 mmHg
